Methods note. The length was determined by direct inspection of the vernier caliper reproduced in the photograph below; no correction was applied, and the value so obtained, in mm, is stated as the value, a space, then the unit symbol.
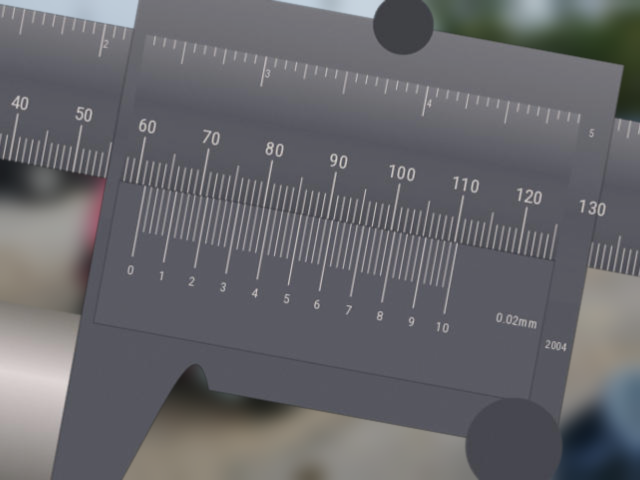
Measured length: 61.4 mm
